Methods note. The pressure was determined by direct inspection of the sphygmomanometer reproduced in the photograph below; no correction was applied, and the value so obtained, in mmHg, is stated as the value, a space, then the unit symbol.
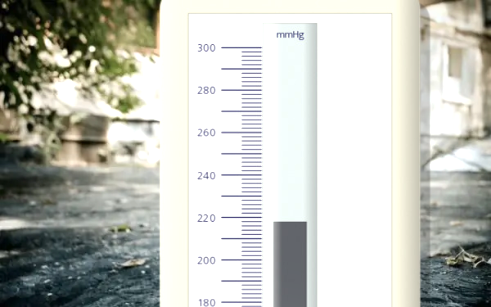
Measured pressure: 218 mmHg
